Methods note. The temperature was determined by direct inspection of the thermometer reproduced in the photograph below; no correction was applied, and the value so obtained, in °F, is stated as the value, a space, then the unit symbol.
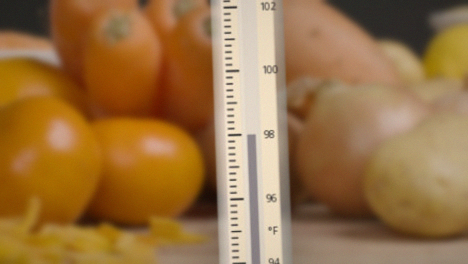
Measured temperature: 98 °F
